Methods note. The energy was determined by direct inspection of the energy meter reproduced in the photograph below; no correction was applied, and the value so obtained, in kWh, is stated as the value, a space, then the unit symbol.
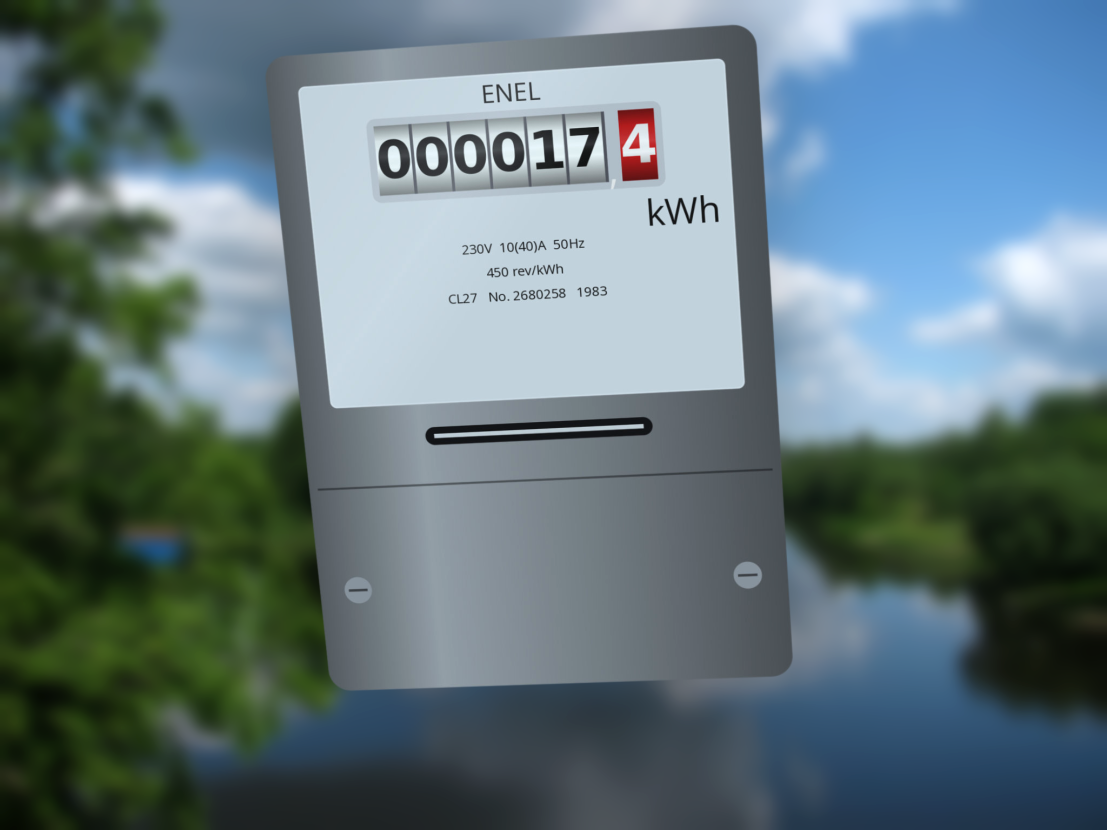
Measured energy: 17.4 kWh
